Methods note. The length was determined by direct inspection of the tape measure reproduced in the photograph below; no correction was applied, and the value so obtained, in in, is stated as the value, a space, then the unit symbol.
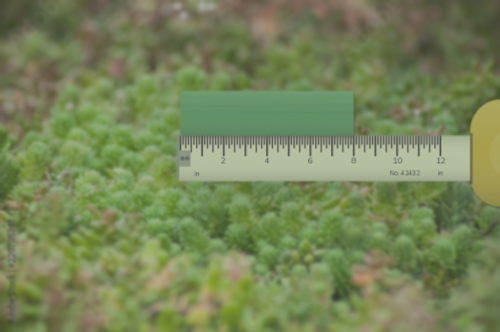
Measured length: 8 in
